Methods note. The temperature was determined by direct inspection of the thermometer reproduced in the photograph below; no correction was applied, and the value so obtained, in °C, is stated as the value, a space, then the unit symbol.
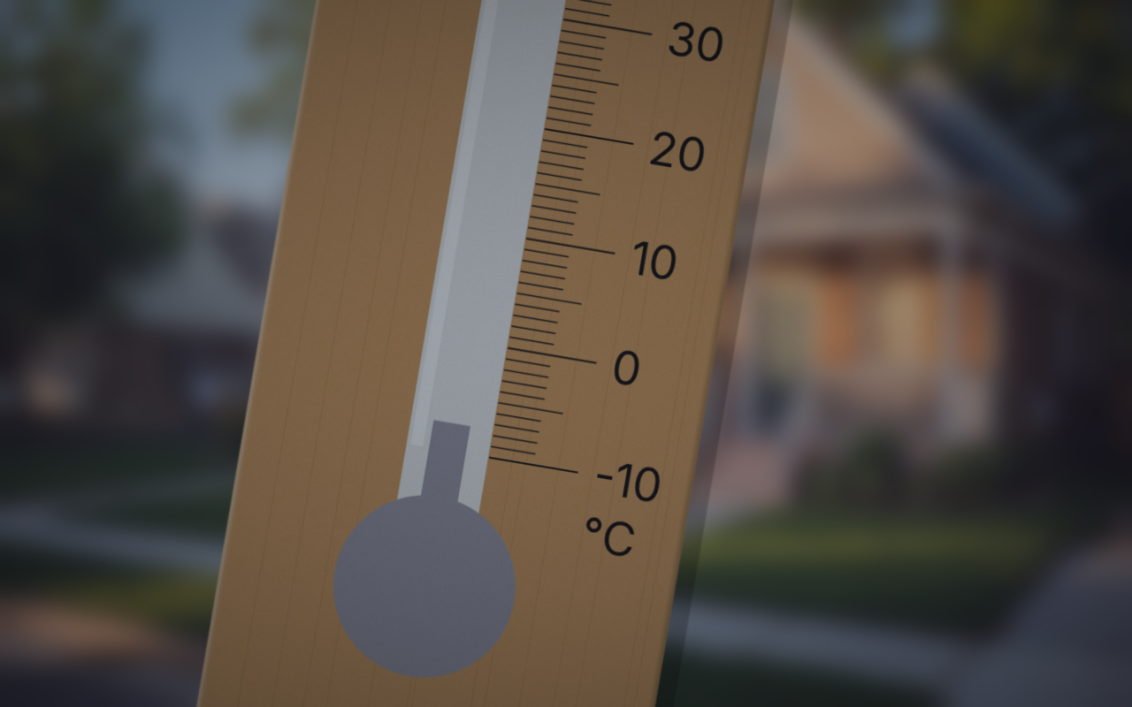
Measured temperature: -7.5 °C
